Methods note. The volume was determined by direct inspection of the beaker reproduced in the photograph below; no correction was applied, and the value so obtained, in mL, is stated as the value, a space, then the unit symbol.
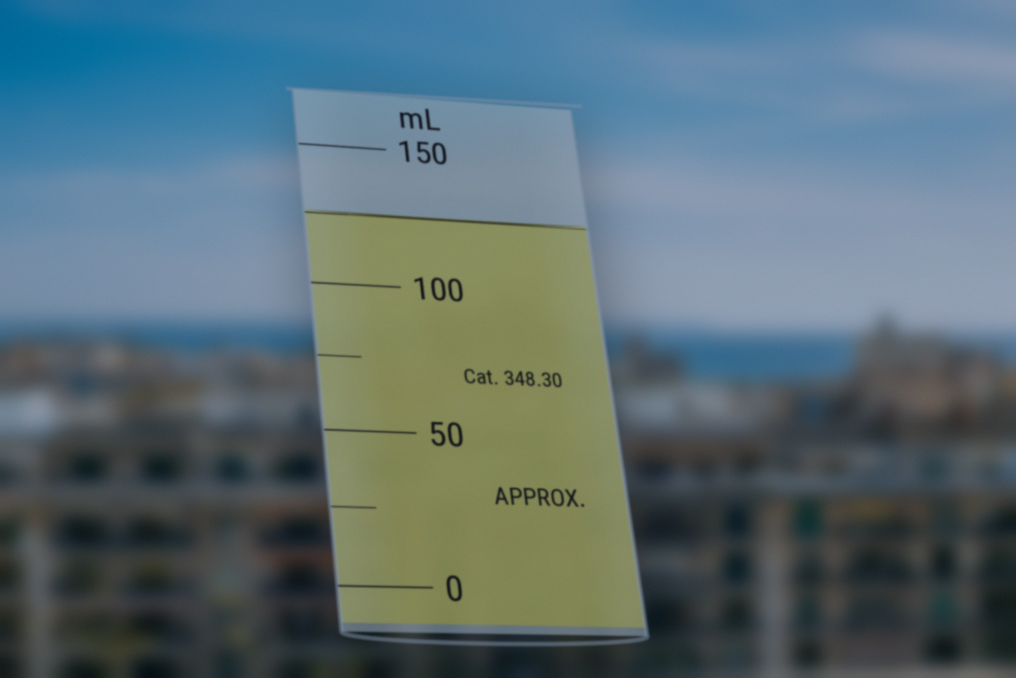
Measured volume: 125 mL
